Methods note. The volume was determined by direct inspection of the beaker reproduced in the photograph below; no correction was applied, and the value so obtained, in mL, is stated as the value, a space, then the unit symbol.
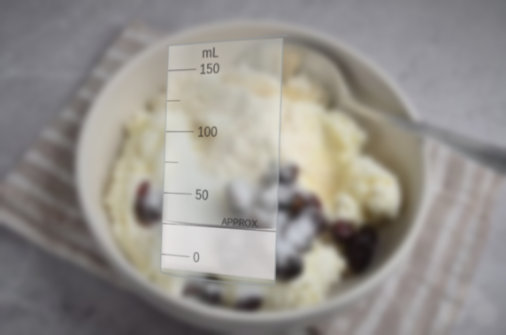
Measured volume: 25 mL
